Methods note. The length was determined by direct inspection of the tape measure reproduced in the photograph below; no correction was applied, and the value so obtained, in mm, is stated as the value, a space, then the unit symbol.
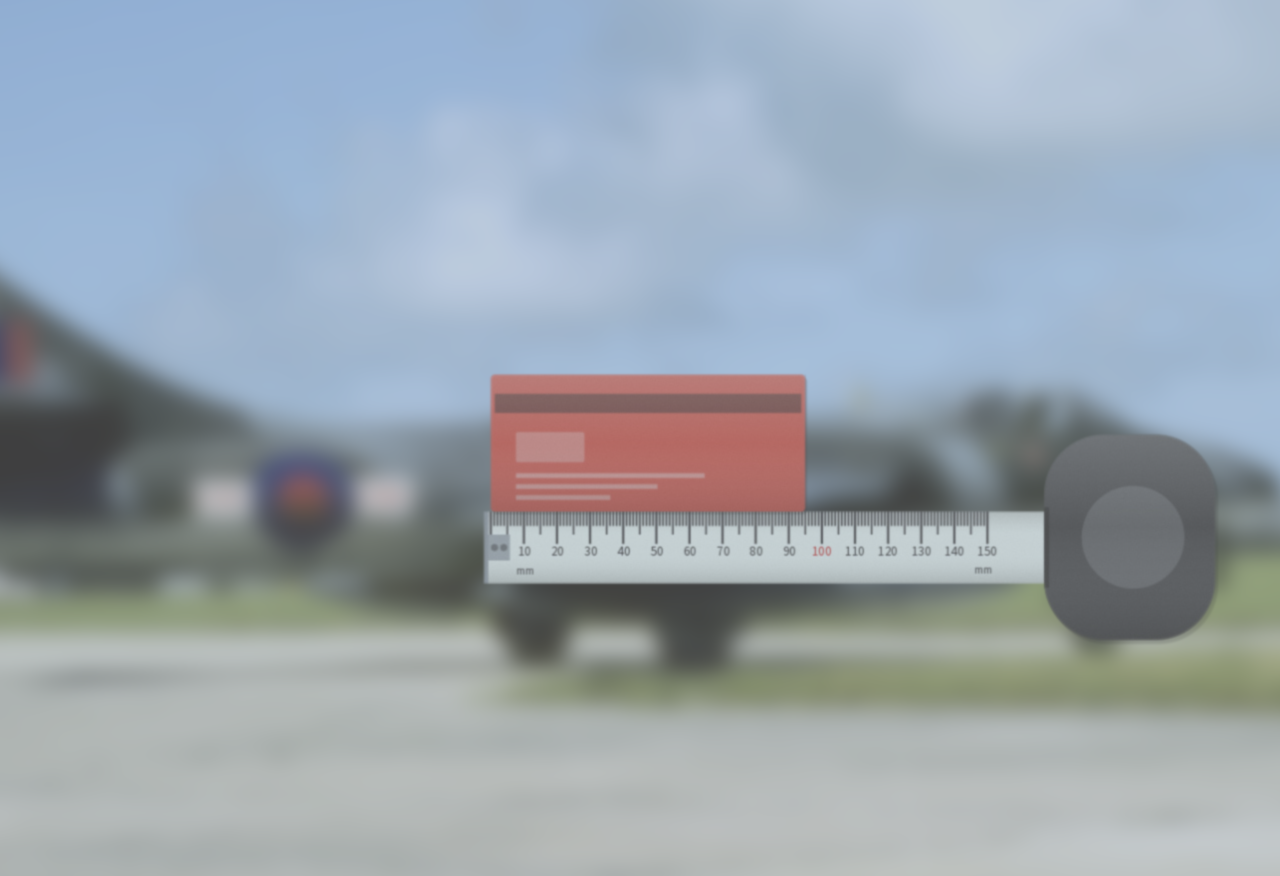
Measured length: 95 mm
